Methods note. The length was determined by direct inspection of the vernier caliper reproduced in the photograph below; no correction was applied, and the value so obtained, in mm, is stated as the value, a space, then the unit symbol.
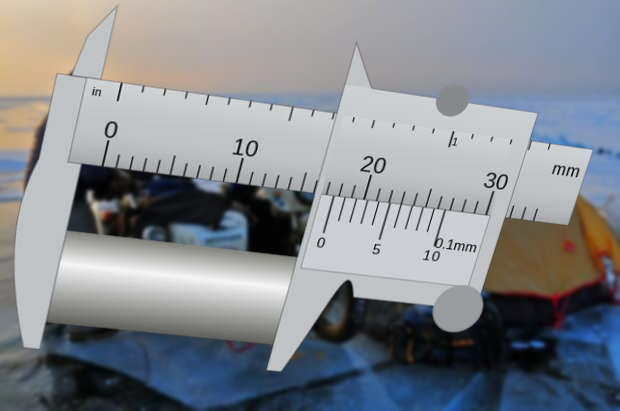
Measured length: 17.6 mm
